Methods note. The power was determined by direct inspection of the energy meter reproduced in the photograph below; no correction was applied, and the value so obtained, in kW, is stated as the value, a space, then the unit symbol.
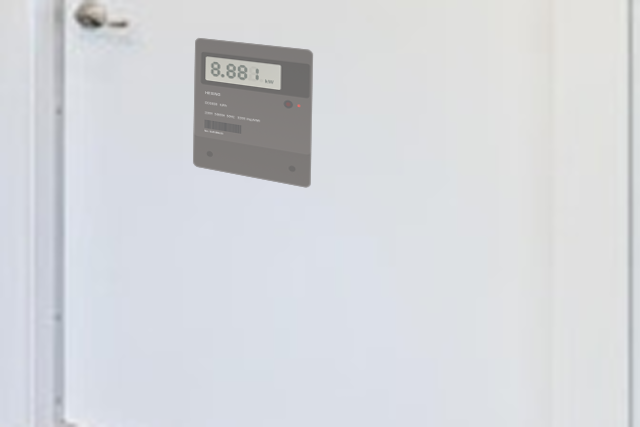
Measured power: 8.881 kW
